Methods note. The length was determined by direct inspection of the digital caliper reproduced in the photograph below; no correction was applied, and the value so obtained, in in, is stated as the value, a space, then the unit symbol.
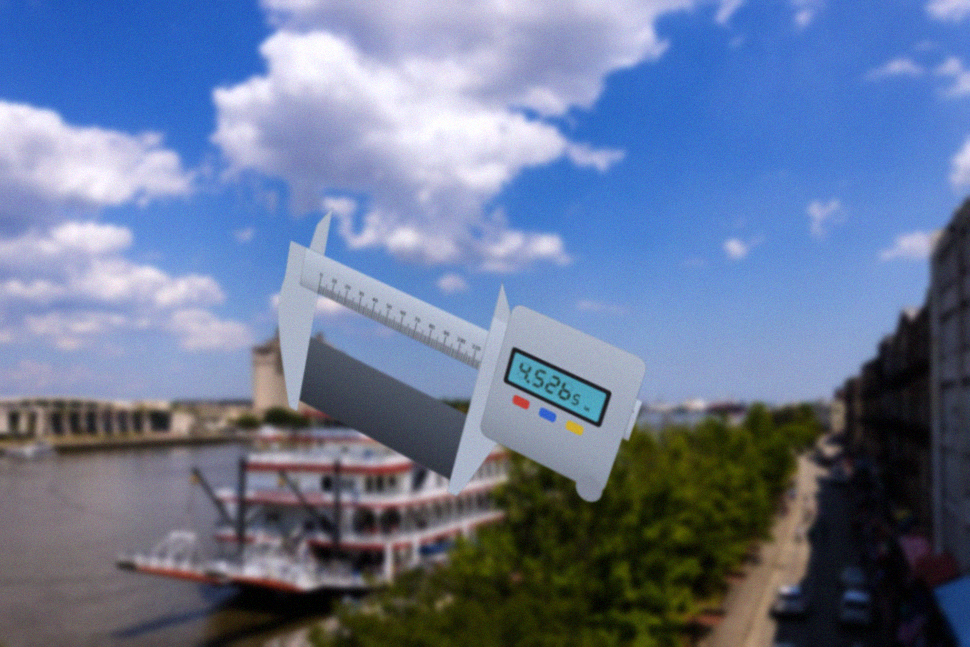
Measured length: 4.5265 in
